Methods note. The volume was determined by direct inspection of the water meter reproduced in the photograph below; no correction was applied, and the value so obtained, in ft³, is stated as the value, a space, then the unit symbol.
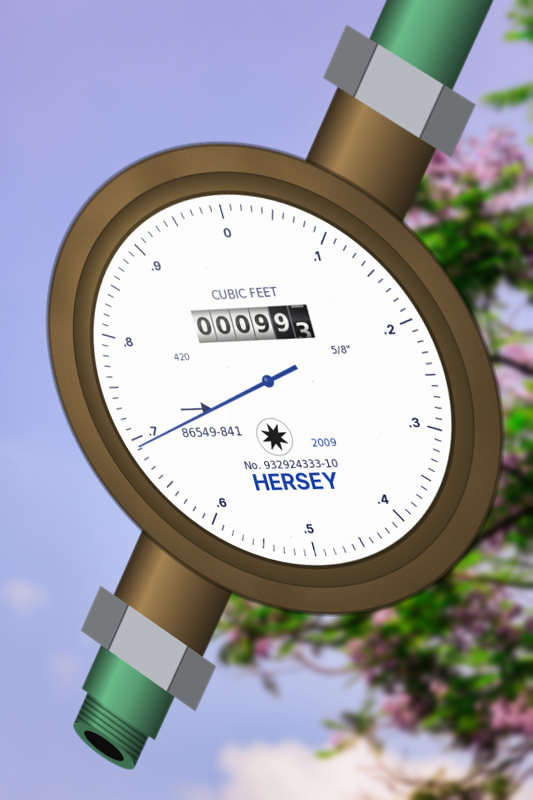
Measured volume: 992.69 ft³
